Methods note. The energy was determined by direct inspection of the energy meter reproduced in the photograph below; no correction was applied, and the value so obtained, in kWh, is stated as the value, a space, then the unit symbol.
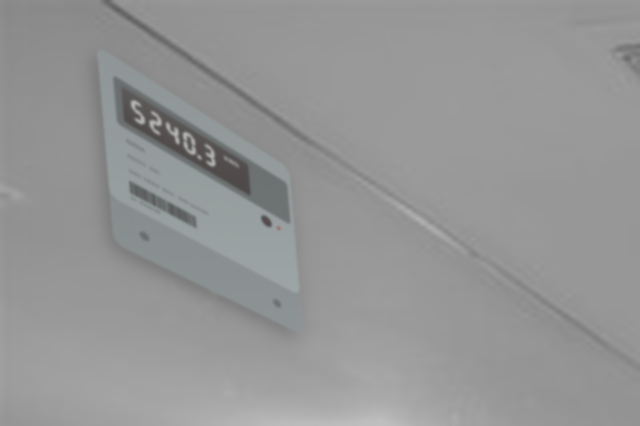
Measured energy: 5240.3 kWh
